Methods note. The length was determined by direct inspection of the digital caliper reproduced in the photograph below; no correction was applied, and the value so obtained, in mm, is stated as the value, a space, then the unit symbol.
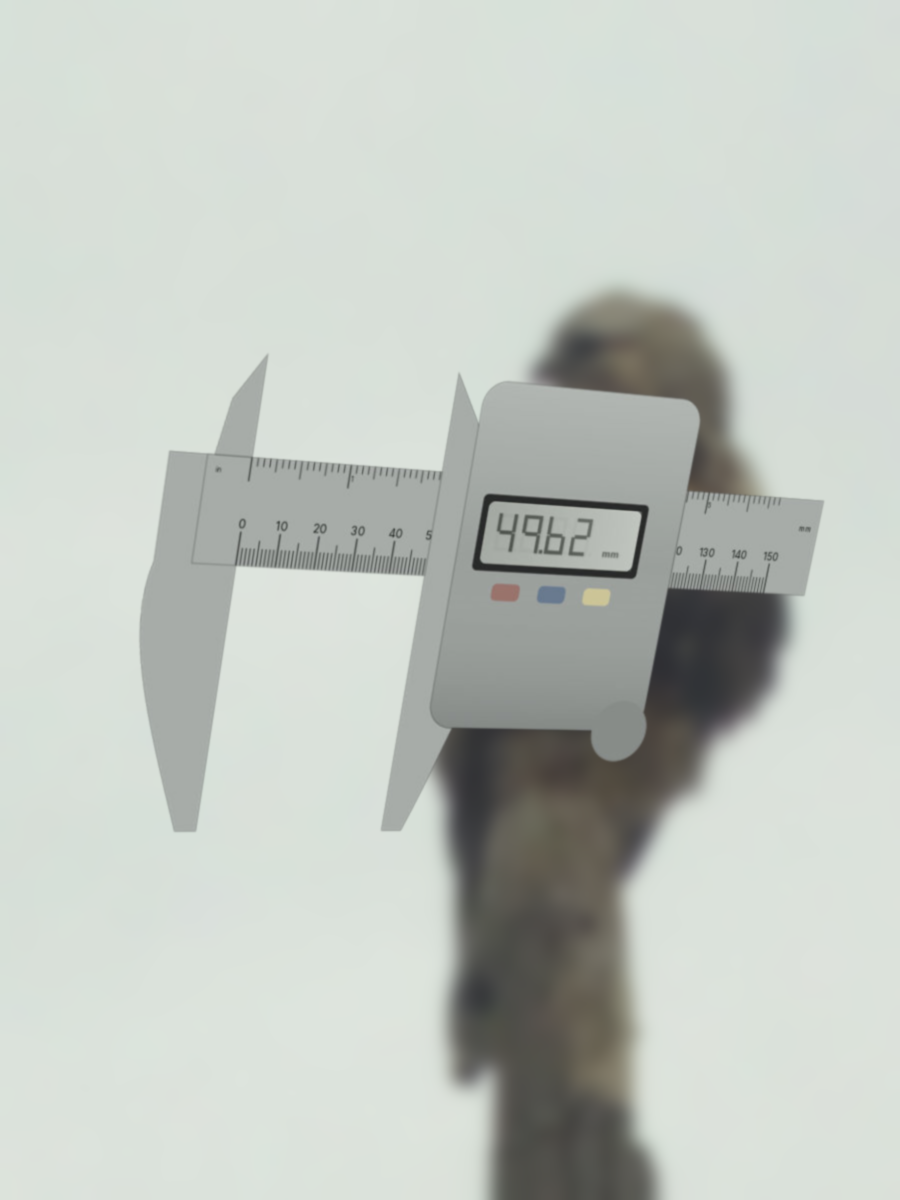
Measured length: 49.62 mm
